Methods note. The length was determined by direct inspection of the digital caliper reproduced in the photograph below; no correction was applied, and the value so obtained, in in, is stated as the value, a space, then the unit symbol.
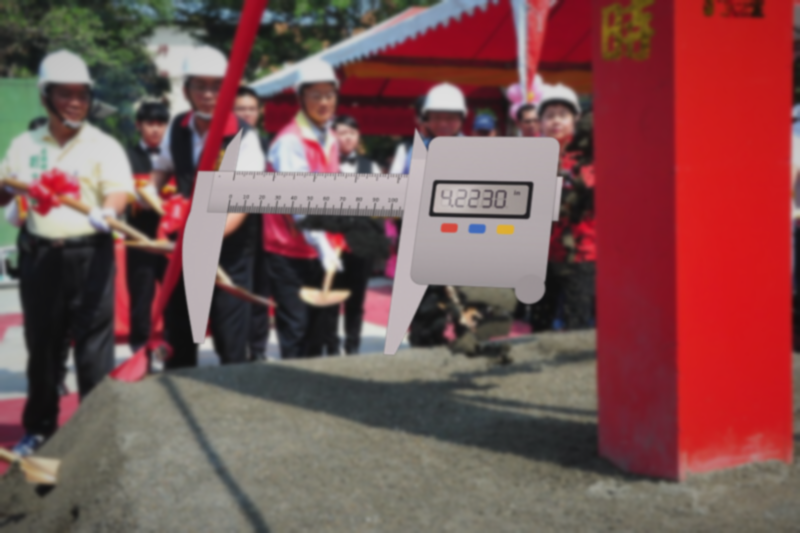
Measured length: 4.2230 in
